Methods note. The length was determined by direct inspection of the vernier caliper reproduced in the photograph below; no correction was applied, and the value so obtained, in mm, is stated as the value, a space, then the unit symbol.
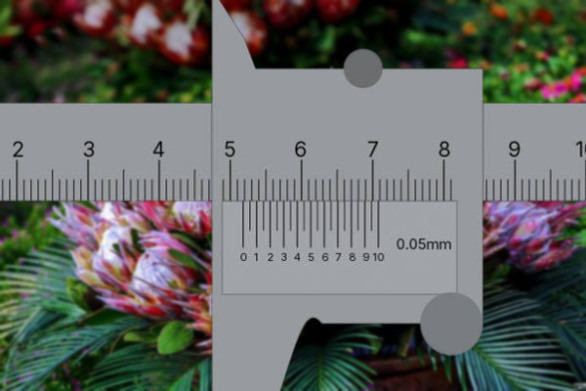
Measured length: 51.8 mm
